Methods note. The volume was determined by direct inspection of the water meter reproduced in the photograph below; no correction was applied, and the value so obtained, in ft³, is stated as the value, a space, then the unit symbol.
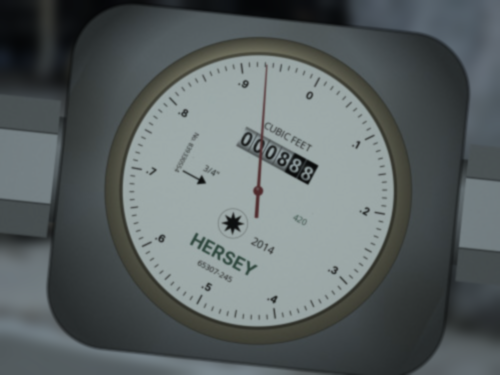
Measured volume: 887.93 ft³
